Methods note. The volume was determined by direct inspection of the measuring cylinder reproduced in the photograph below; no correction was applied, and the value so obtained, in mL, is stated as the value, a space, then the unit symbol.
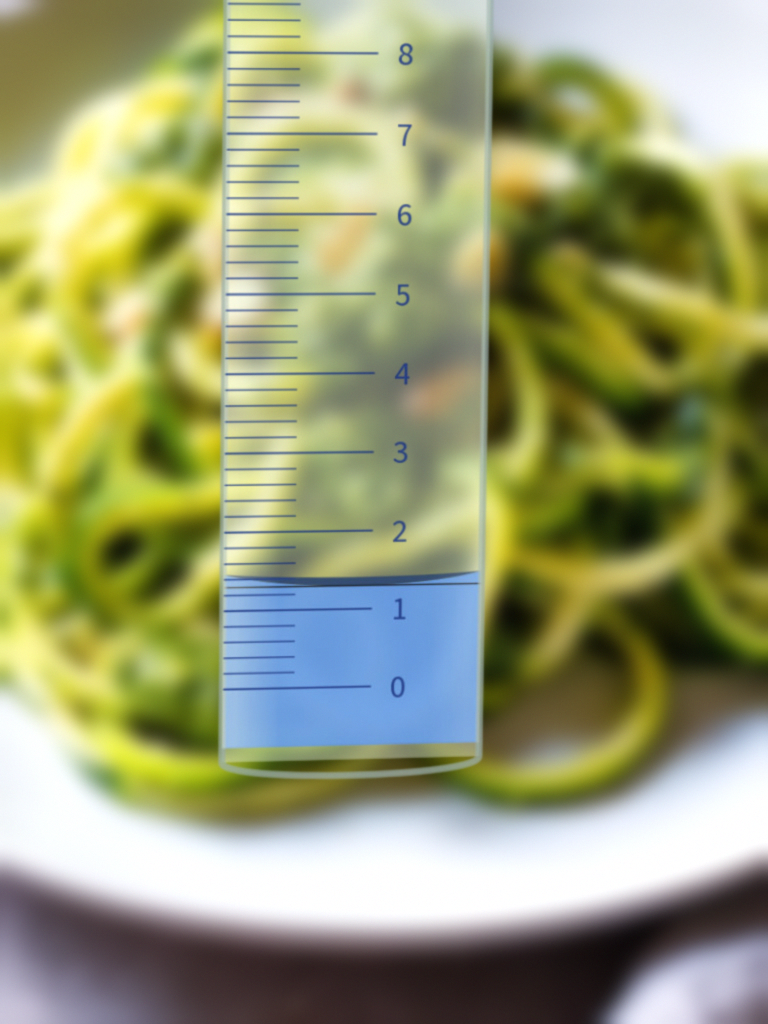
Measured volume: 1.3 mL
